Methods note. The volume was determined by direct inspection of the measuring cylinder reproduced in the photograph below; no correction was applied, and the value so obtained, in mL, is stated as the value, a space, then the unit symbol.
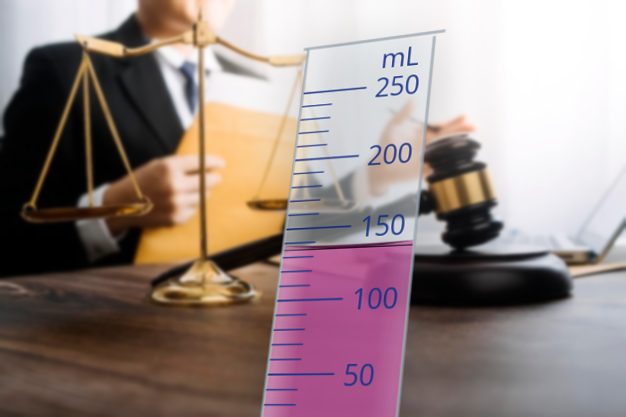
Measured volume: 135 mL
